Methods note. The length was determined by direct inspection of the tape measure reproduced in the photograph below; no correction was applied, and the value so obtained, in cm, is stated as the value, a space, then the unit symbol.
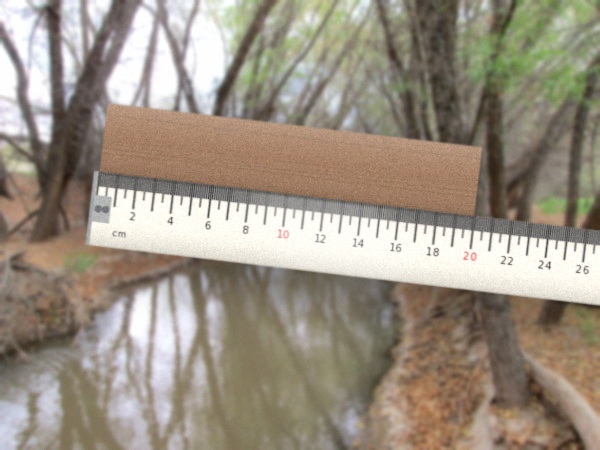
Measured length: 20 cm
